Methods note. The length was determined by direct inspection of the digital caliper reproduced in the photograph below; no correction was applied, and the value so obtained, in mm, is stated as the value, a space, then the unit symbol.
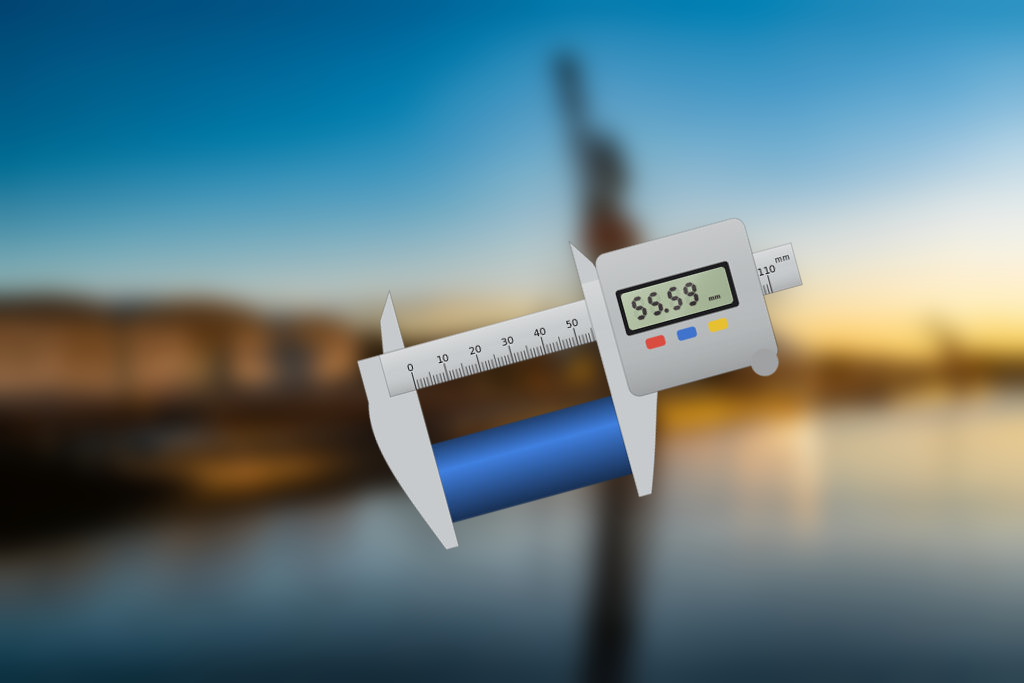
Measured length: 55.59 mm
